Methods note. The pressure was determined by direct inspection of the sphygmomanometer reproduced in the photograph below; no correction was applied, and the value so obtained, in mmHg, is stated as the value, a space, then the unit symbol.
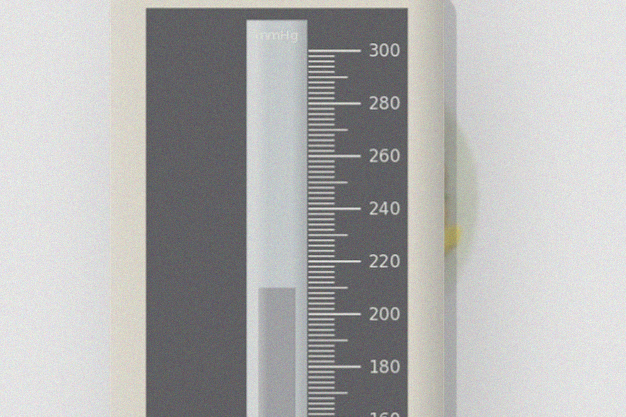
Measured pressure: 210 mmHg
